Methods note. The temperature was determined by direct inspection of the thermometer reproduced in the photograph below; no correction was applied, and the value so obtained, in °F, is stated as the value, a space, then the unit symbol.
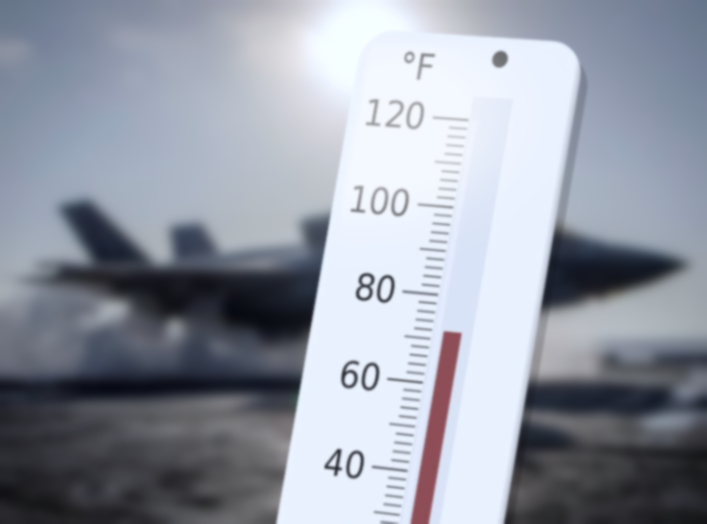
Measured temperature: 72 °F
